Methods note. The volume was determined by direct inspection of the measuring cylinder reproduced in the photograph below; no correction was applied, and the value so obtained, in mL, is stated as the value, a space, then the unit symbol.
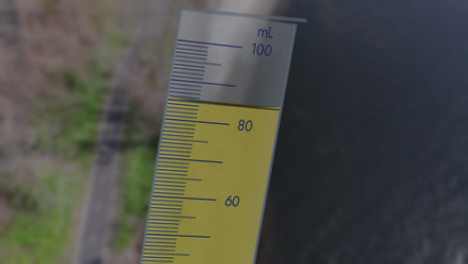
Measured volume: 85 mL
